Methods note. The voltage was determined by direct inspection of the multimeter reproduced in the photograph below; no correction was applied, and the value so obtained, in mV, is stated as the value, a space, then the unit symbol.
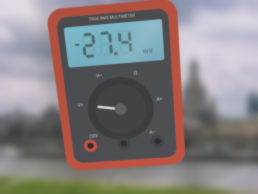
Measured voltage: -27.4 mV
